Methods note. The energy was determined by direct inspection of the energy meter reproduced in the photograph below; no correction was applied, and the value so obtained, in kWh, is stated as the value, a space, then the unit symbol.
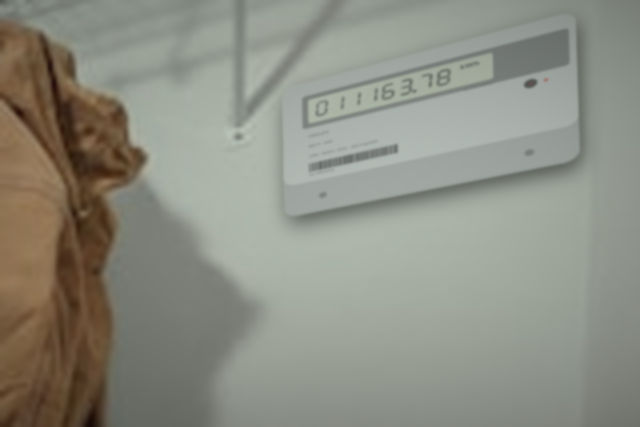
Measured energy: 11163.78 kWh
